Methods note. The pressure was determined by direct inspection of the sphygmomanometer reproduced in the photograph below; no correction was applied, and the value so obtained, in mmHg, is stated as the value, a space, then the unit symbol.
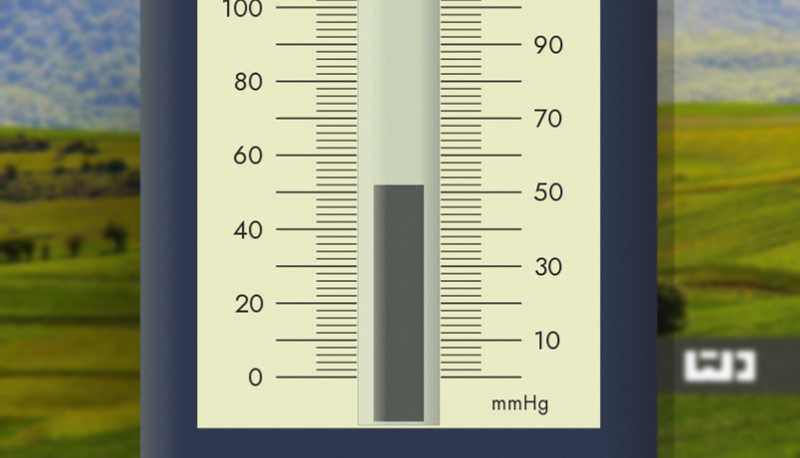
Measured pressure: 52 mmHg
